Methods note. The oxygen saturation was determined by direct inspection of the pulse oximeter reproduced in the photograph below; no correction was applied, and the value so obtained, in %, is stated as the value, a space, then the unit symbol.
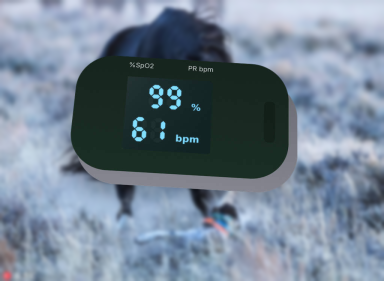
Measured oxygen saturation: 99 %
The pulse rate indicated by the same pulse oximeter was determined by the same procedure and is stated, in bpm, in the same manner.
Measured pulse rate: 61 bpm
